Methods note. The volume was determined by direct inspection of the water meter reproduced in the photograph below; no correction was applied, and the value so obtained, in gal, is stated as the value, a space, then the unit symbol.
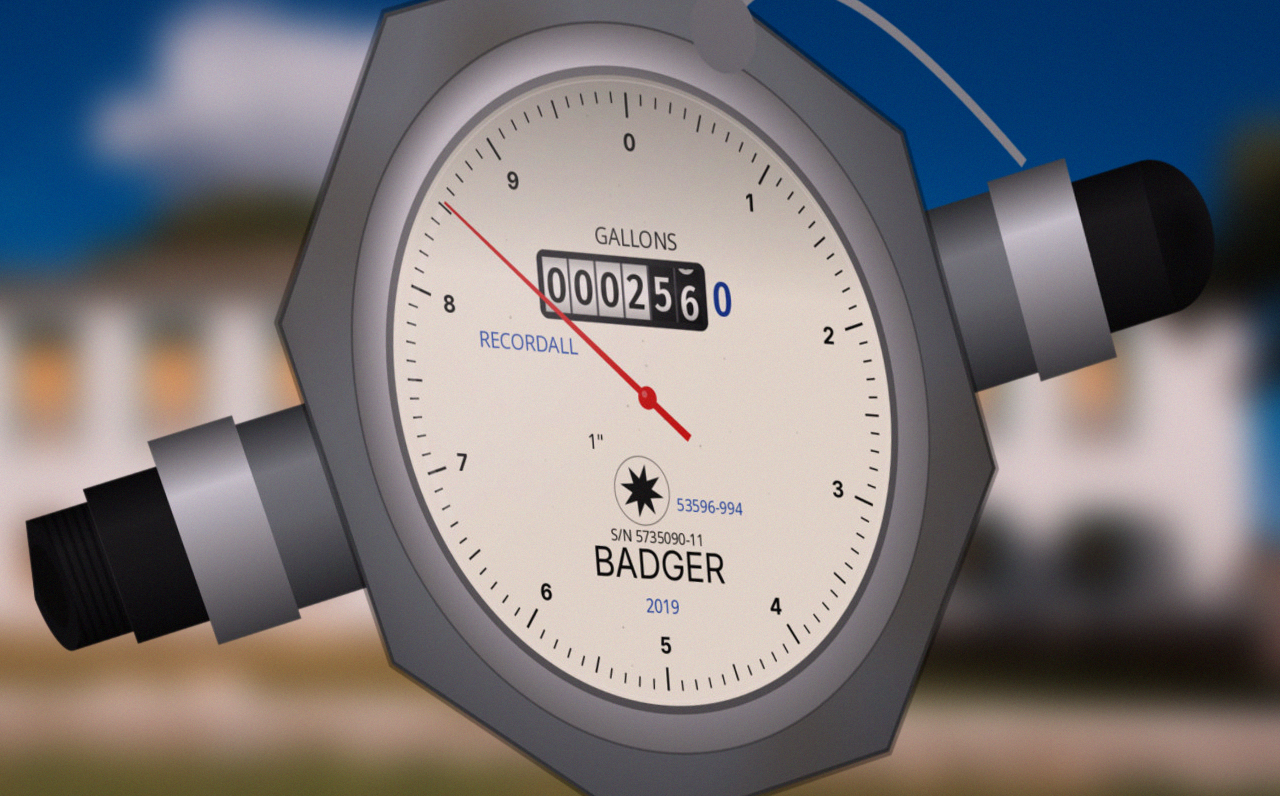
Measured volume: 2558.5 gal
